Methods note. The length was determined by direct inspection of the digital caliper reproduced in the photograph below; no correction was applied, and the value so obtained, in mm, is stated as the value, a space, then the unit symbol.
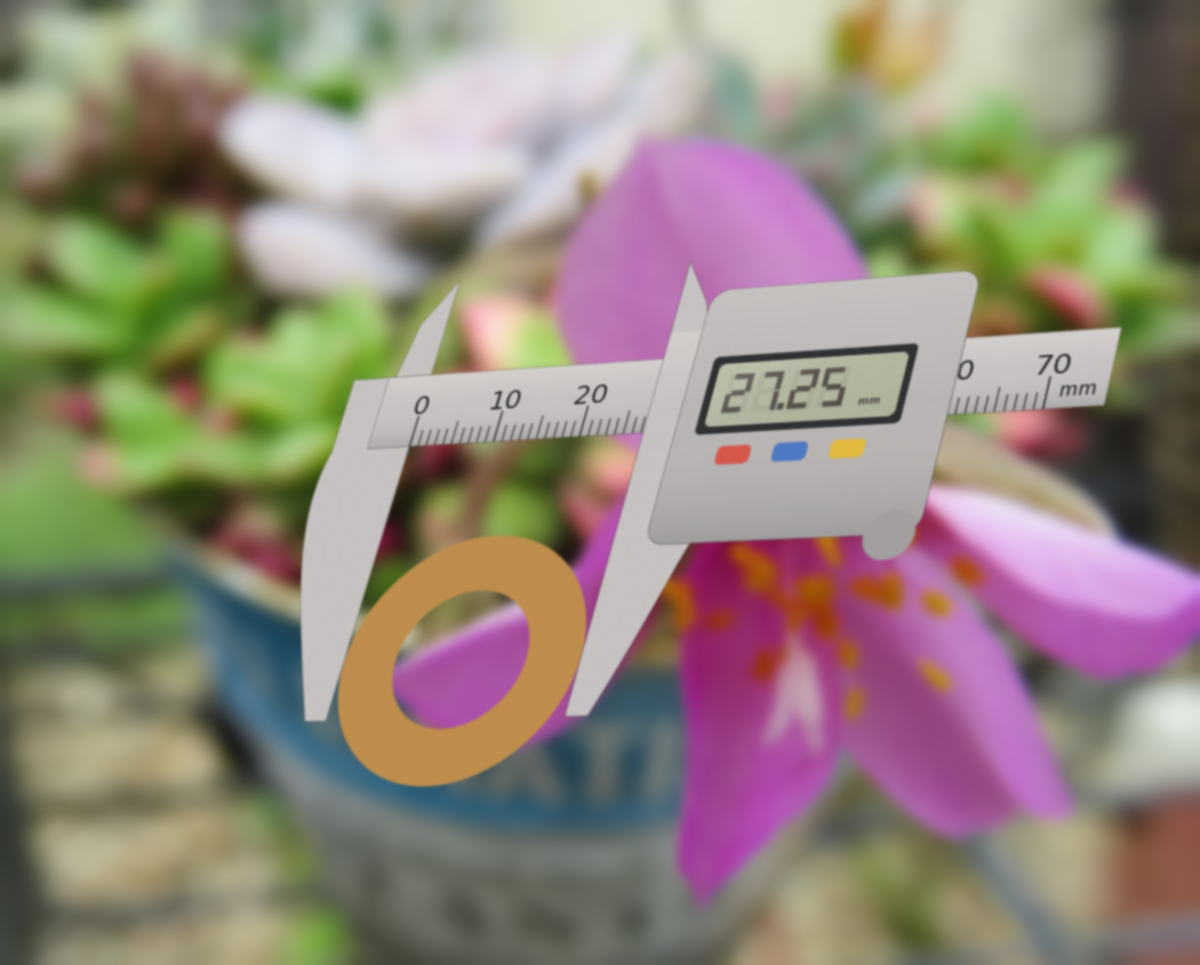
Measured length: 27.25 mm
